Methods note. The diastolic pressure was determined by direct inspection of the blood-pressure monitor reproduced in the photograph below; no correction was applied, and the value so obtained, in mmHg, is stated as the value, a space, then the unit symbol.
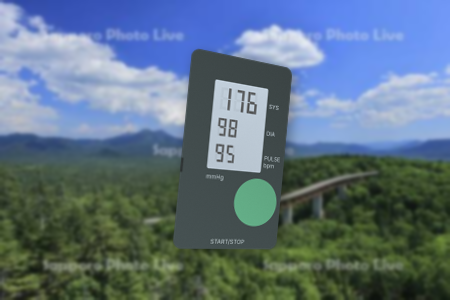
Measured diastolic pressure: 98 mmHg
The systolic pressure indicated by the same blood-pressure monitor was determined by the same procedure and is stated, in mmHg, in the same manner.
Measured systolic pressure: 176 mmHg
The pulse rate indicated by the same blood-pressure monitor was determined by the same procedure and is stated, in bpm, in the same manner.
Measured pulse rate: 95 bpm
